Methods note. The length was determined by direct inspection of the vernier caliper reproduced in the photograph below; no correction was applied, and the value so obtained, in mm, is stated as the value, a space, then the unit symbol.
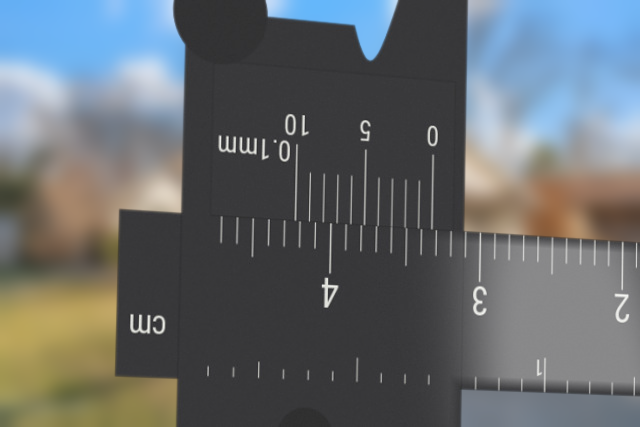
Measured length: 33.3 mm
